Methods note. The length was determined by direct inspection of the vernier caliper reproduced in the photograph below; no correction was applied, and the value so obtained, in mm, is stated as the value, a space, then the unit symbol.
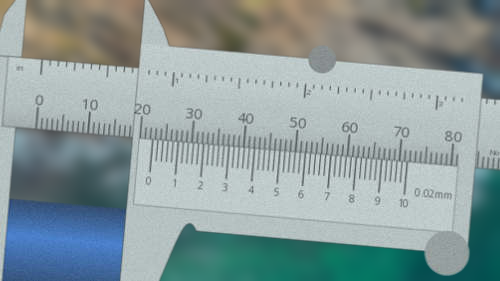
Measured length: 22.5 mm
